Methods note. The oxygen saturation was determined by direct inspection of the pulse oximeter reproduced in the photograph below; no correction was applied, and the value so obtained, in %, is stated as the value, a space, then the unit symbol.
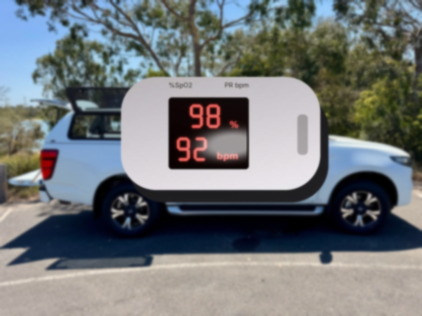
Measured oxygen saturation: 98 %
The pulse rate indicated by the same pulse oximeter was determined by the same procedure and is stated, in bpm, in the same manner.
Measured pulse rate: 92 bpm
